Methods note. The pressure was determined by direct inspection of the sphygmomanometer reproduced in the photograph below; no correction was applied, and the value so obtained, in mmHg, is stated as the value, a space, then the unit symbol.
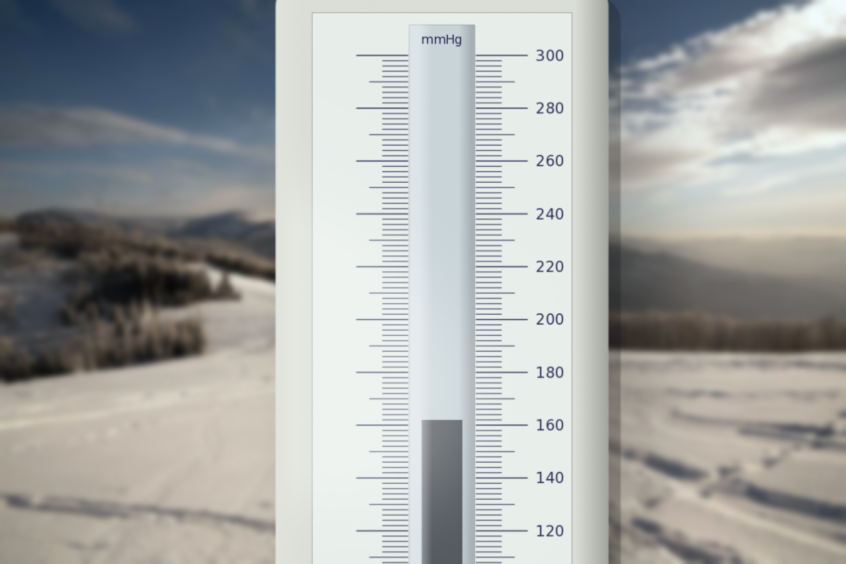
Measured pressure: 162 mmHg
